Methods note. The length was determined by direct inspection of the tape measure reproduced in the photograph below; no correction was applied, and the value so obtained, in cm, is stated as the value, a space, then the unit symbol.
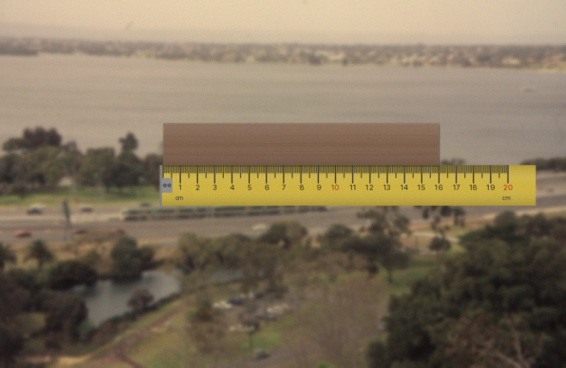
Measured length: 16 cm
